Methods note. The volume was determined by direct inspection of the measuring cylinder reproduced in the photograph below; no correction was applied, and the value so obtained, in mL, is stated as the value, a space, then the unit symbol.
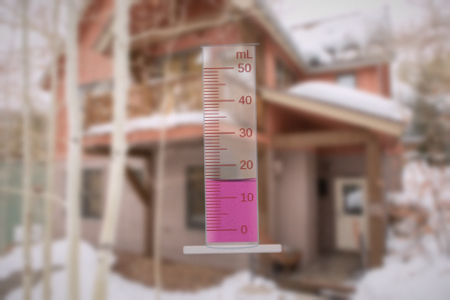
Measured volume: 15 mL
